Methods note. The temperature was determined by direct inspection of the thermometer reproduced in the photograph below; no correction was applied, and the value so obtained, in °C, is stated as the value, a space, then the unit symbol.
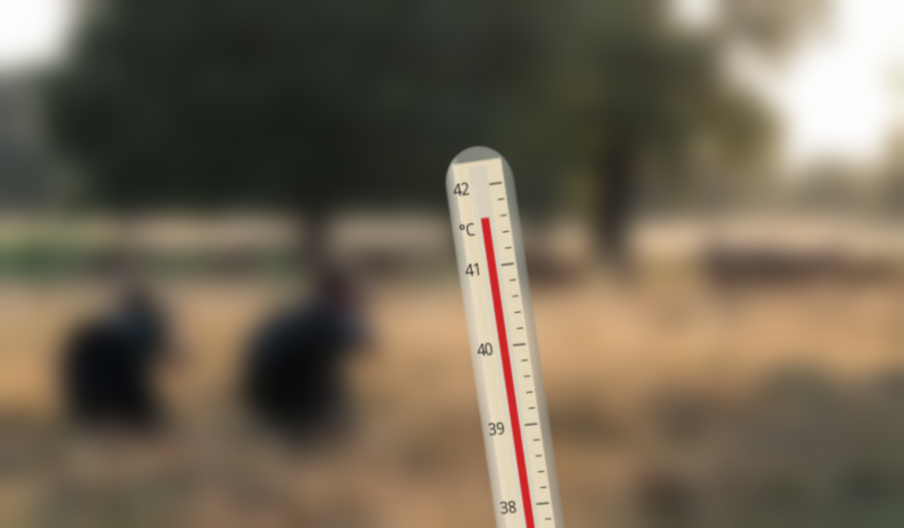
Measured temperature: 41.6 °C
